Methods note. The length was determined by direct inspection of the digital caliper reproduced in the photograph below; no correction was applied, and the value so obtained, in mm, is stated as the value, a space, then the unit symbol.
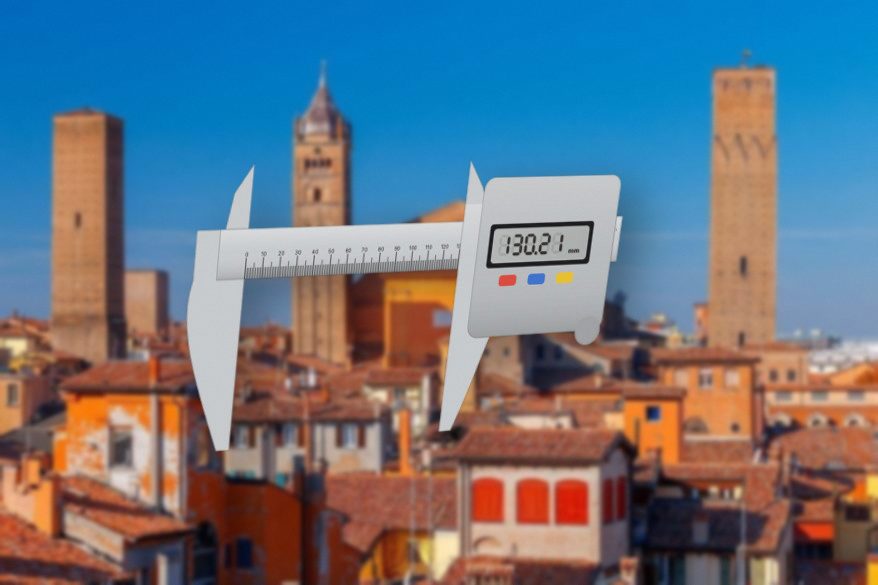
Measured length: 130.21 mm
